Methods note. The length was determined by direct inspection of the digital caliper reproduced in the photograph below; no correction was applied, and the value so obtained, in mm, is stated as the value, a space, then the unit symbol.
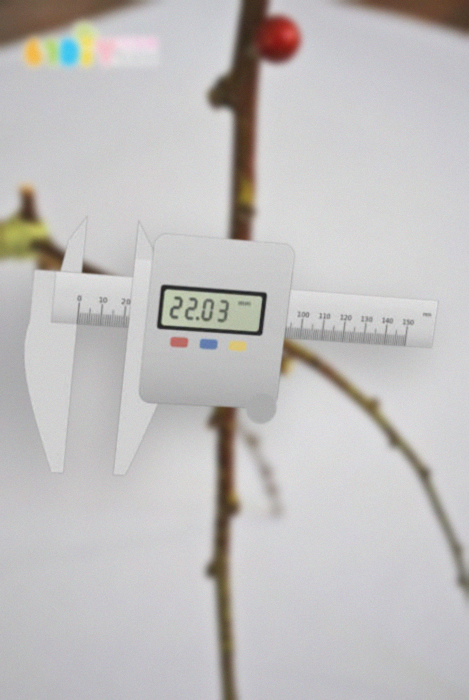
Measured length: 22.03 mm
